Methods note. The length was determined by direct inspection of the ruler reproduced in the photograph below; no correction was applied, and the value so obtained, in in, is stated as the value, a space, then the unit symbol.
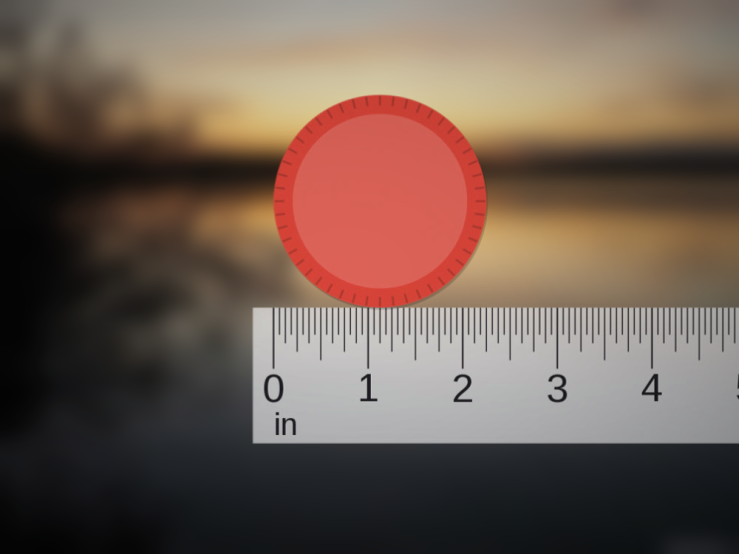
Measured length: 2.25 in
